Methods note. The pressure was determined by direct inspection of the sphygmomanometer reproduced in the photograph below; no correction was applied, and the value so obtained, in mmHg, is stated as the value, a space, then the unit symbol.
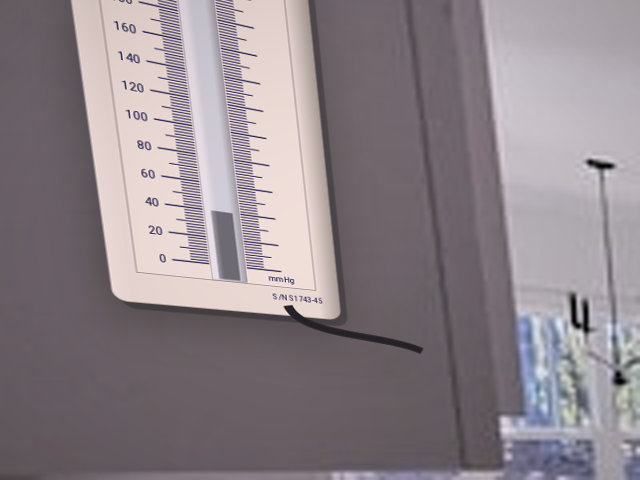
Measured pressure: 40 mmHg
